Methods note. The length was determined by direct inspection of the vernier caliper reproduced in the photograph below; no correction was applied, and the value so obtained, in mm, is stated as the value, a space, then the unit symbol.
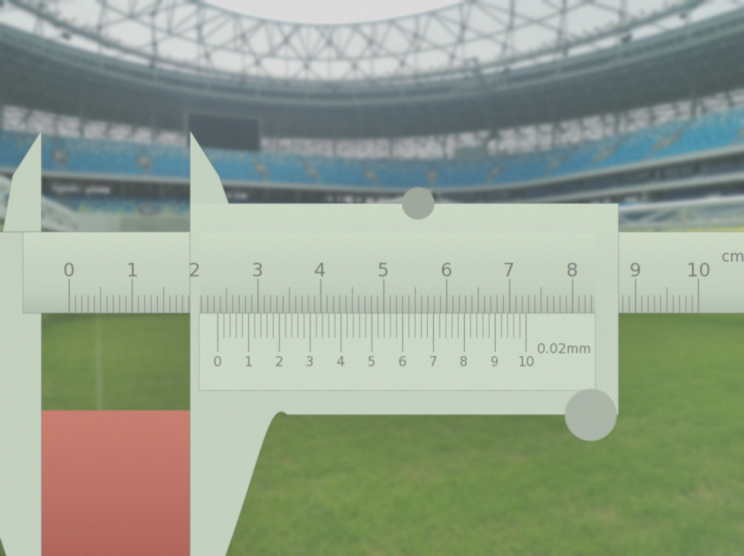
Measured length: 23.6 mm
